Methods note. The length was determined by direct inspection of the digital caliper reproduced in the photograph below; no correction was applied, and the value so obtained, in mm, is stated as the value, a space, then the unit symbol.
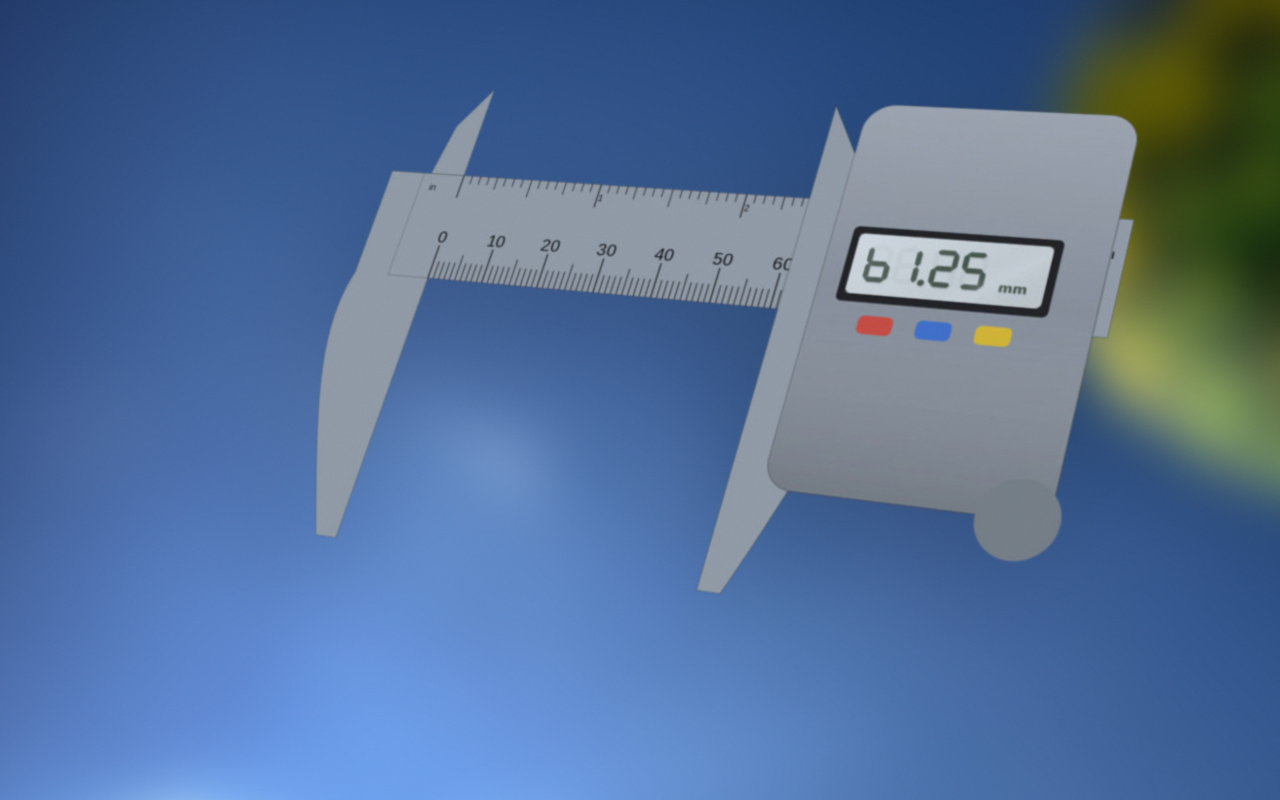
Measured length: 61.25 mm
